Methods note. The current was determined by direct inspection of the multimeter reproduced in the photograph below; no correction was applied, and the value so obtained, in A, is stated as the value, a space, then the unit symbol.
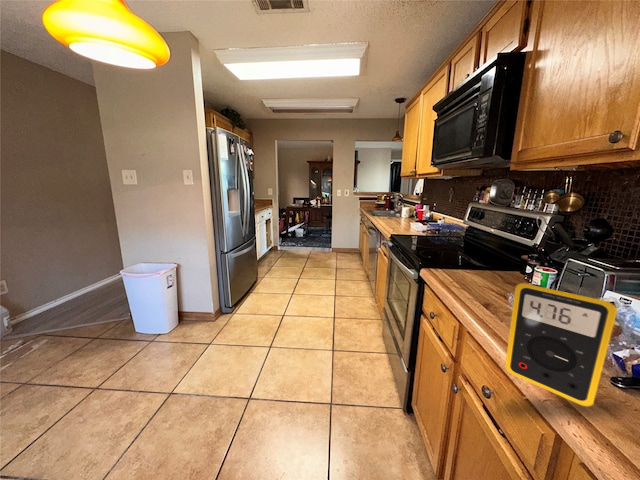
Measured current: 4.76 A
